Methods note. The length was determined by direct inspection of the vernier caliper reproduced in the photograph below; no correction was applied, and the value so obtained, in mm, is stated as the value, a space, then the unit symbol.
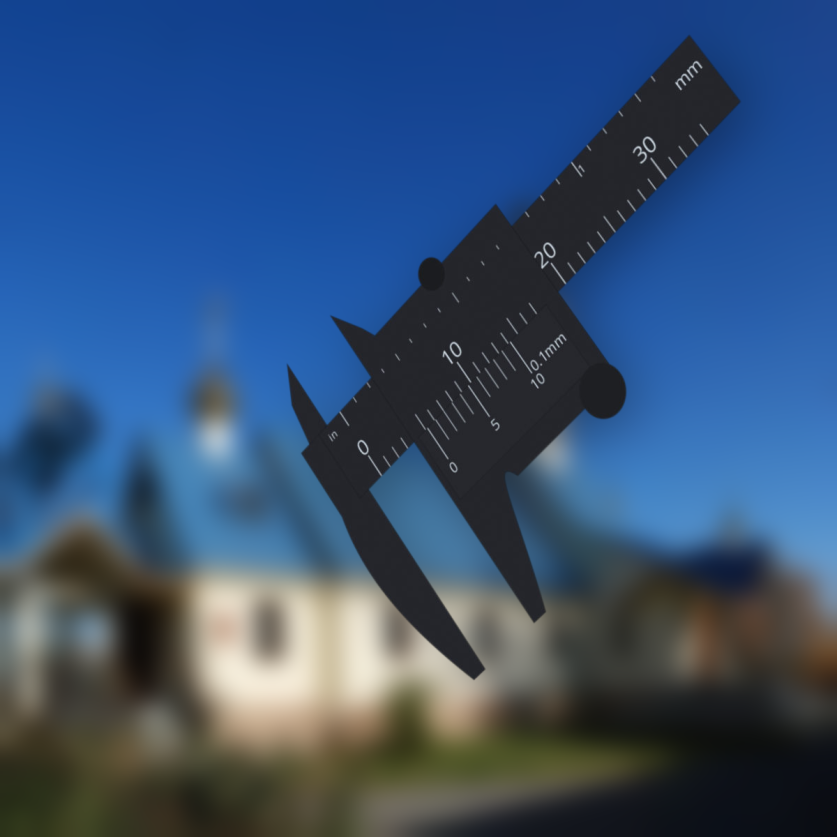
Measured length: 5.2 mm
